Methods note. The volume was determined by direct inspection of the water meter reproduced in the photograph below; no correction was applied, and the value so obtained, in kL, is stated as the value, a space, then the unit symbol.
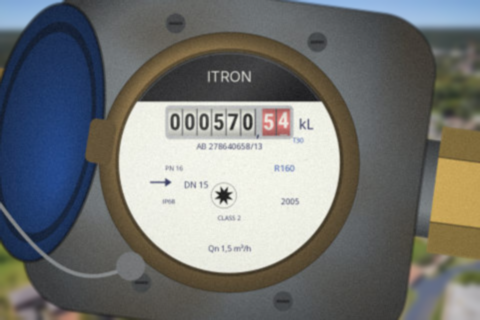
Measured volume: 570.54 kL
